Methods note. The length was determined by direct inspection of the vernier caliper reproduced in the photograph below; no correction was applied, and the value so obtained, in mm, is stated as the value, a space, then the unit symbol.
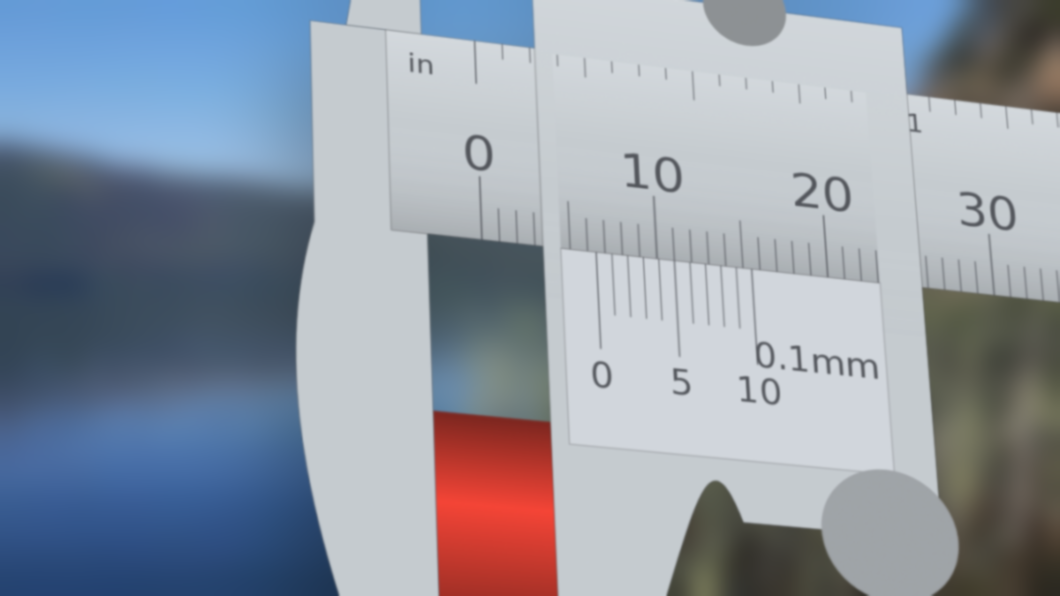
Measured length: 6.5 mm
